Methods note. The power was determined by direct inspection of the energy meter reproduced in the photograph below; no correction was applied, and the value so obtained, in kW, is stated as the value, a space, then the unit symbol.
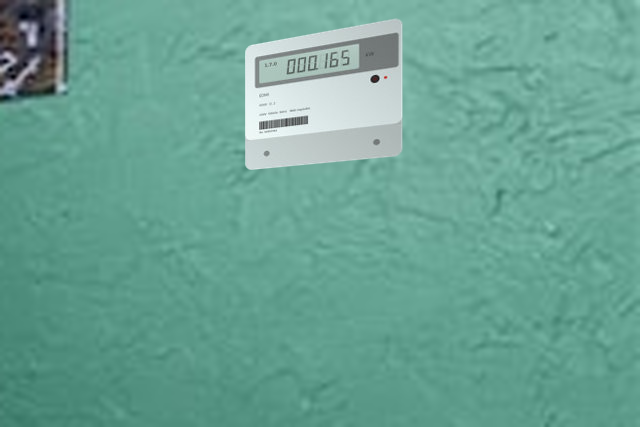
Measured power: 0.165 kW
